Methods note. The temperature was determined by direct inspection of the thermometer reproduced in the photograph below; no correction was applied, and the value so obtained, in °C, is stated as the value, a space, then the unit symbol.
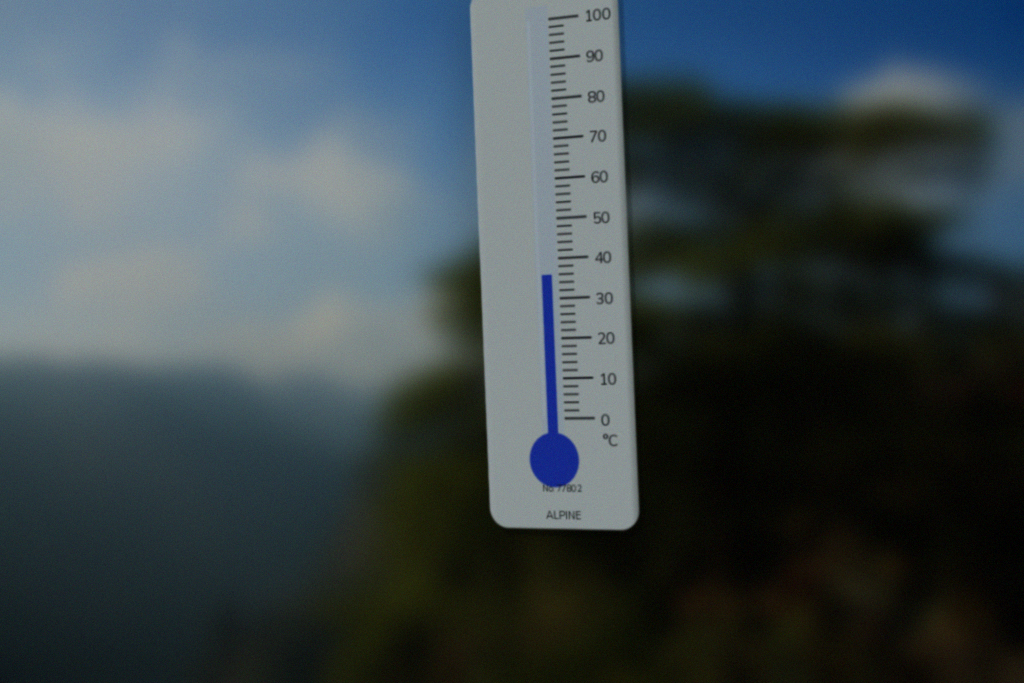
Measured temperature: 36 °C
